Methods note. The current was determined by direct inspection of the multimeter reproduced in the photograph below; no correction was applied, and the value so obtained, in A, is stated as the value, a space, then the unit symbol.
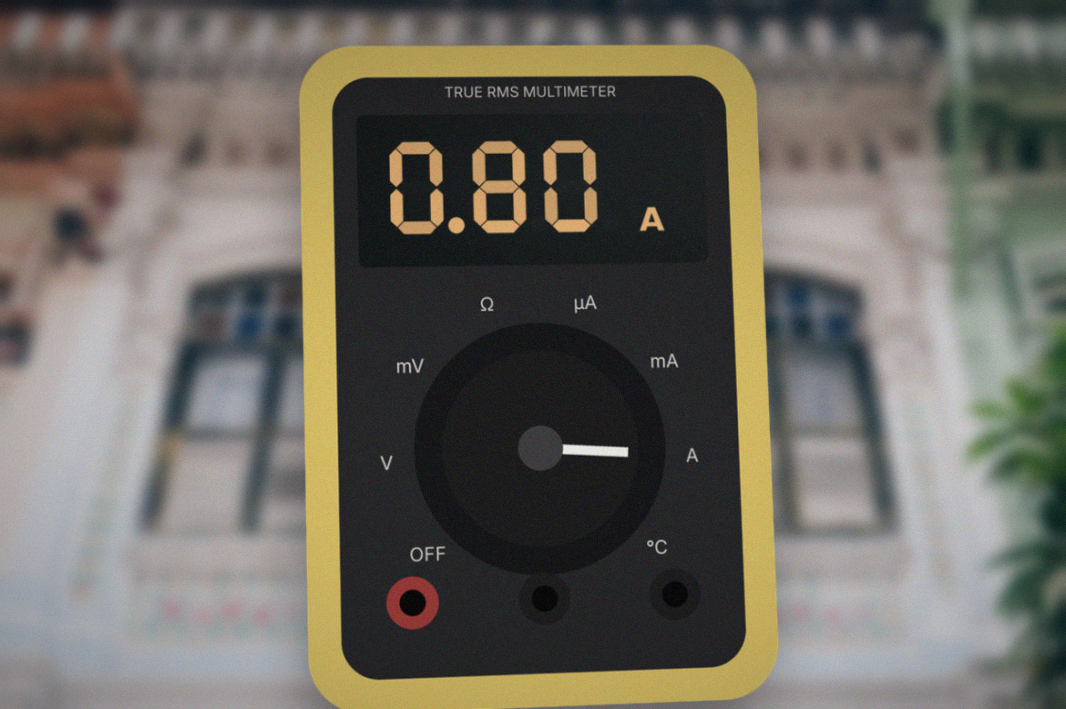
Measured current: 0.80 A
